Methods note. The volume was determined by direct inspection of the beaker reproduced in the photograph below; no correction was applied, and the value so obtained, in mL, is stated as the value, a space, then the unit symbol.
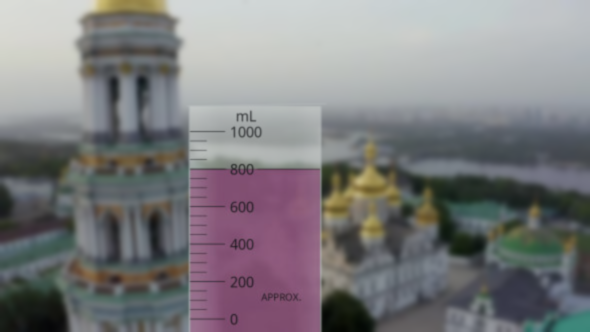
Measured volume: 800 mL
